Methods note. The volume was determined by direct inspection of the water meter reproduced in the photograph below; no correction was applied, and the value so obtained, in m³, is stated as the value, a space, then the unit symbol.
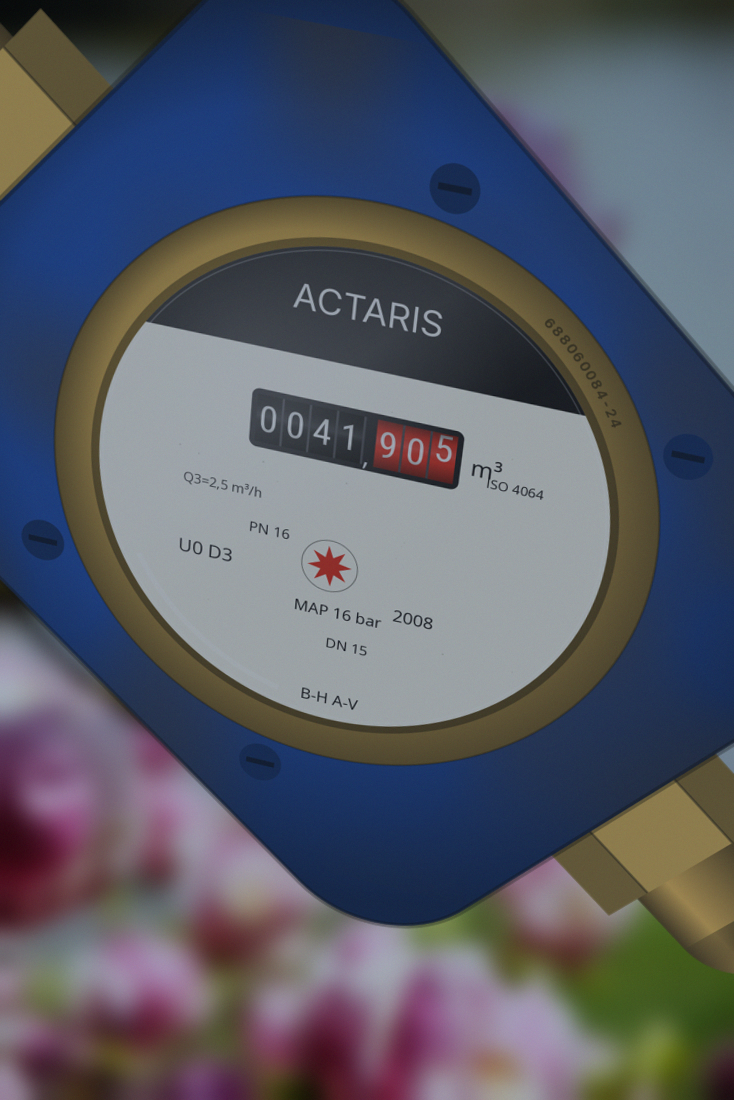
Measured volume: 41.905 m³
